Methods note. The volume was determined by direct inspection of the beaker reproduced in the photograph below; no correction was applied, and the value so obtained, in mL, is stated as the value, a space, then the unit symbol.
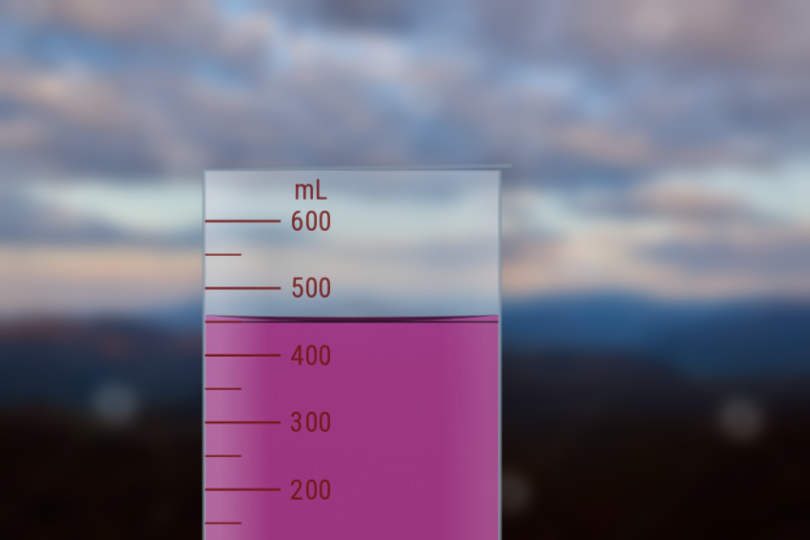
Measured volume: 450 mL
